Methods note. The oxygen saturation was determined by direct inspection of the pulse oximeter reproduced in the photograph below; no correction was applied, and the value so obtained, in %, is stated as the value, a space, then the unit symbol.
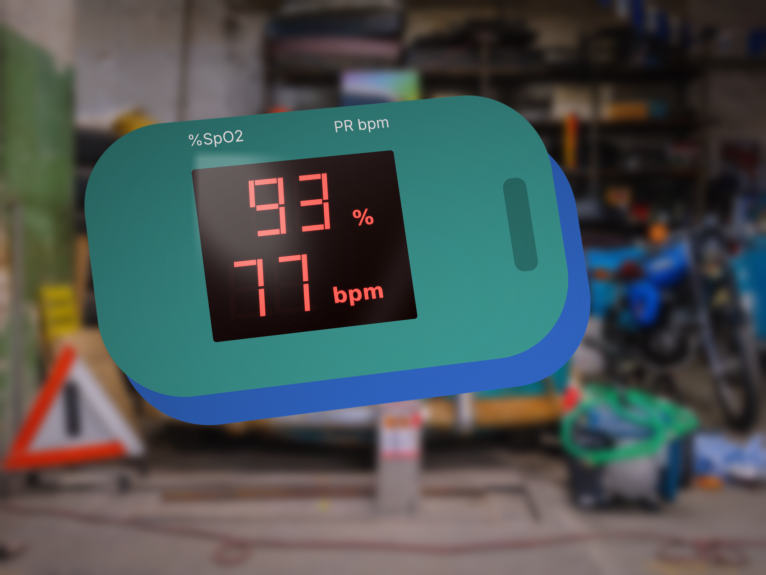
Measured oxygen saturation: 93 %
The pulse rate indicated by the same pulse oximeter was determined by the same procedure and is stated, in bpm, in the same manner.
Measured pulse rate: 77 bpm
